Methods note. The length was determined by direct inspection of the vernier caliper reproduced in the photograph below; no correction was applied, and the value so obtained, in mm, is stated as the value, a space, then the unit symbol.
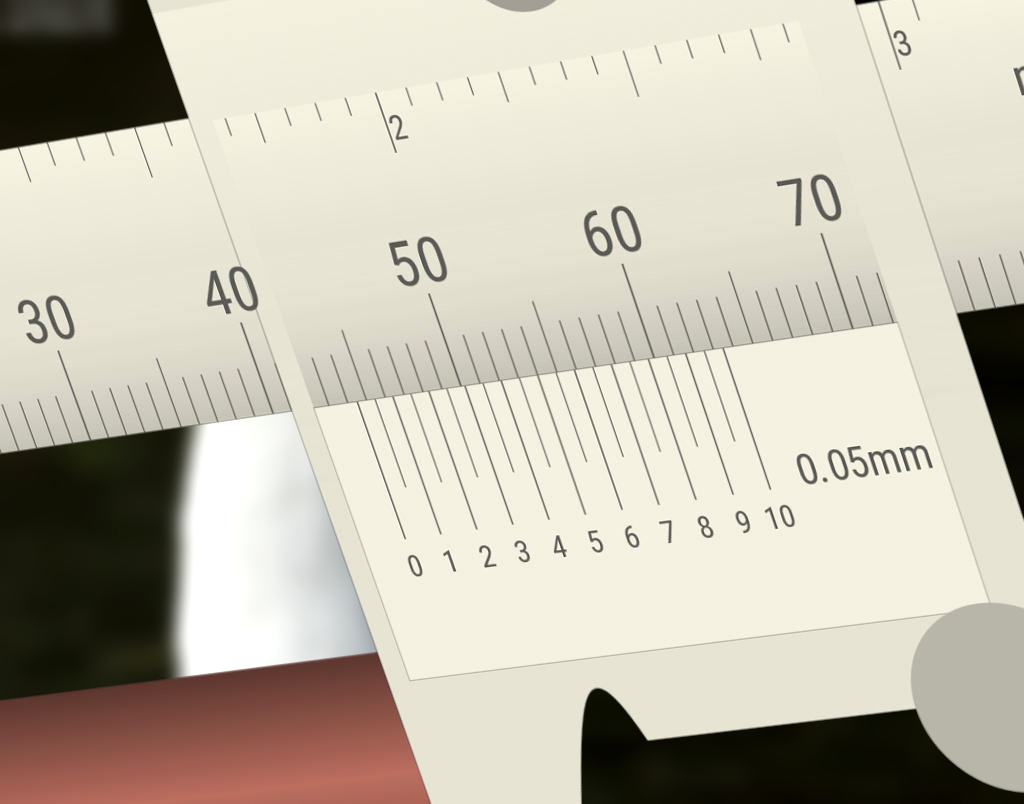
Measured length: 44.5 mm
